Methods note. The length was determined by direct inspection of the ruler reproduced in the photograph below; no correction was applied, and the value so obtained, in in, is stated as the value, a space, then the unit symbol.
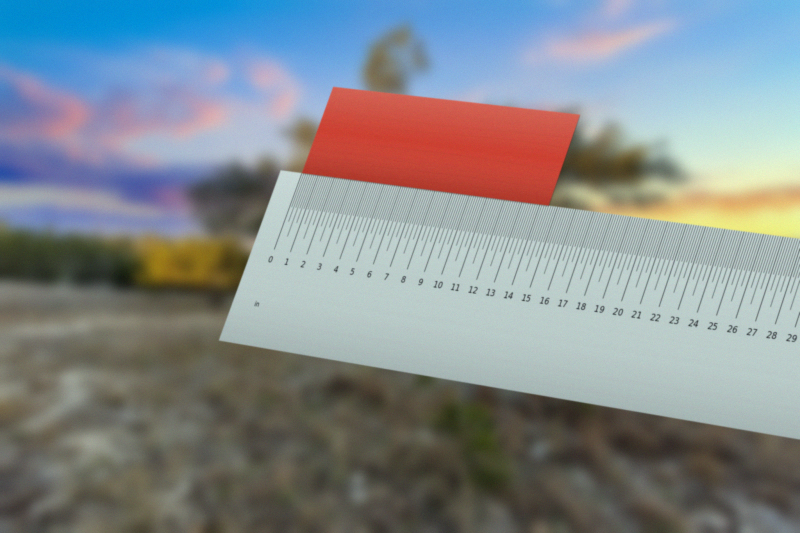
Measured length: 14.5 in
